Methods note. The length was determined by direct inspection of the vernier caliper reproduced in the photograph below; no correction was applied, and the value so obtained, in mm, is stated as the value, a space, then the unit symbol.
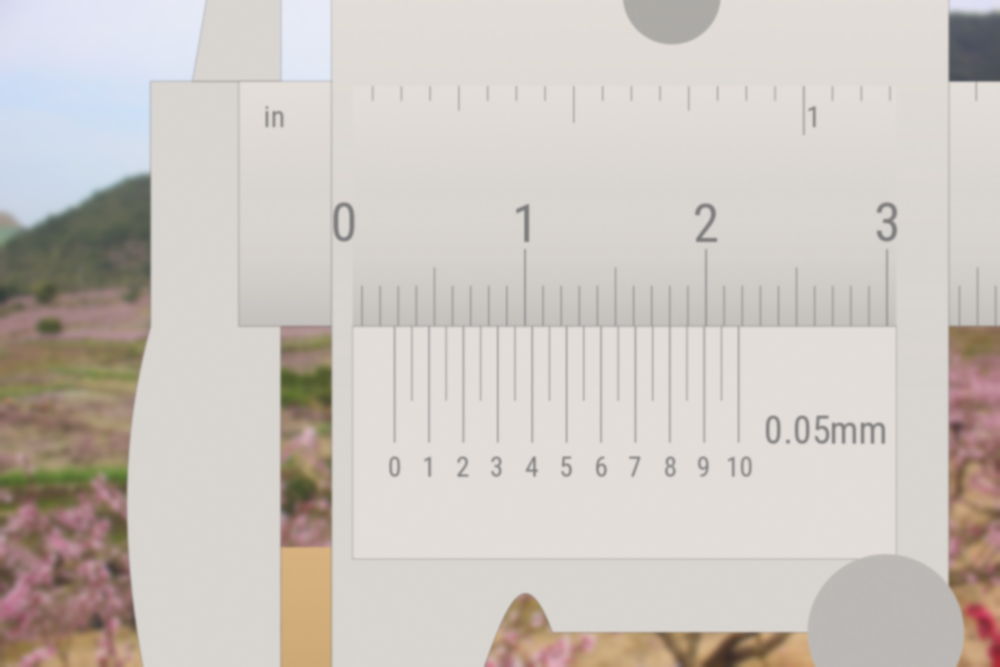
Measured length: 2.8 mm
